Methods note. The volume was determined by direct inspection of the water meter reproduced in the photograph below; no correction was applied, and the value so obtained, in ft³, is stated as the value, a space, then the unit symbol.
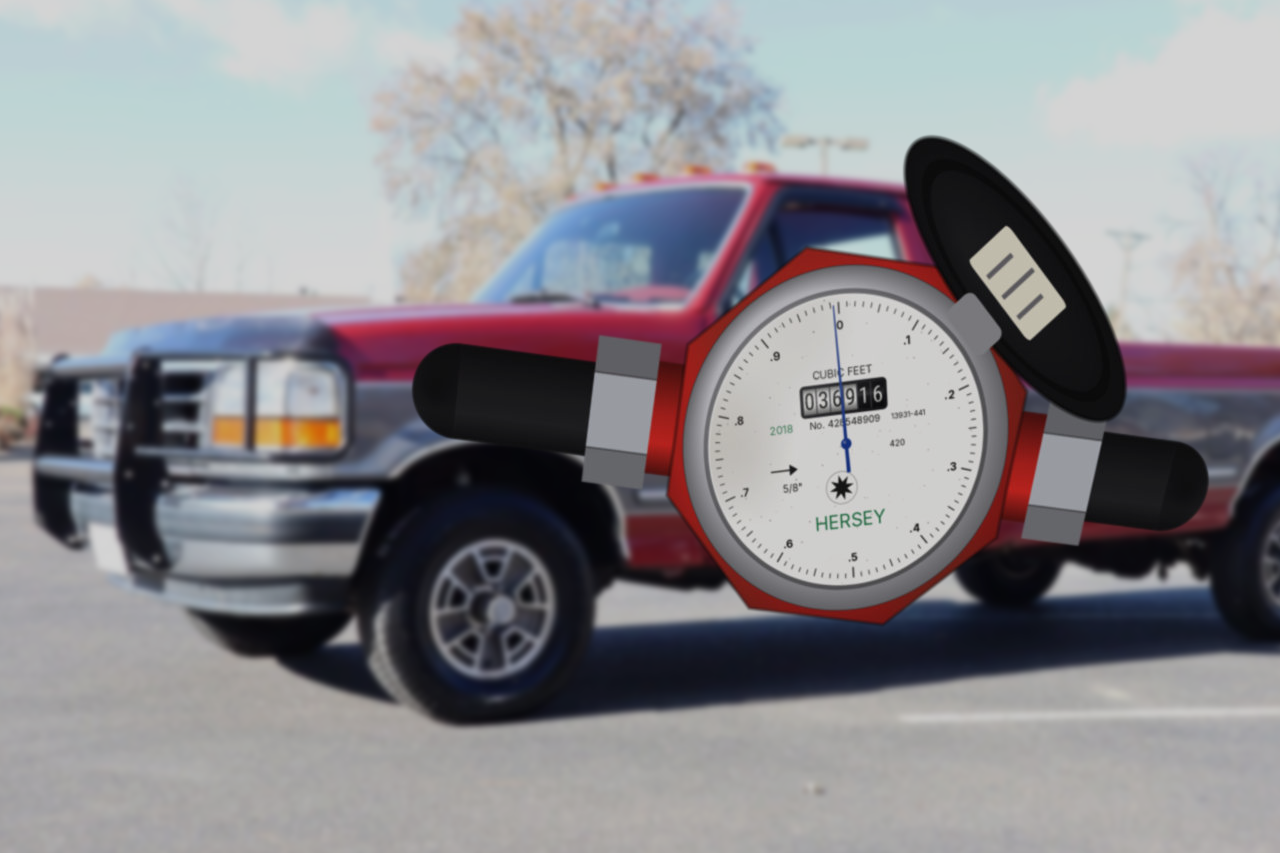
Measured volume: 36915.99 ft³
